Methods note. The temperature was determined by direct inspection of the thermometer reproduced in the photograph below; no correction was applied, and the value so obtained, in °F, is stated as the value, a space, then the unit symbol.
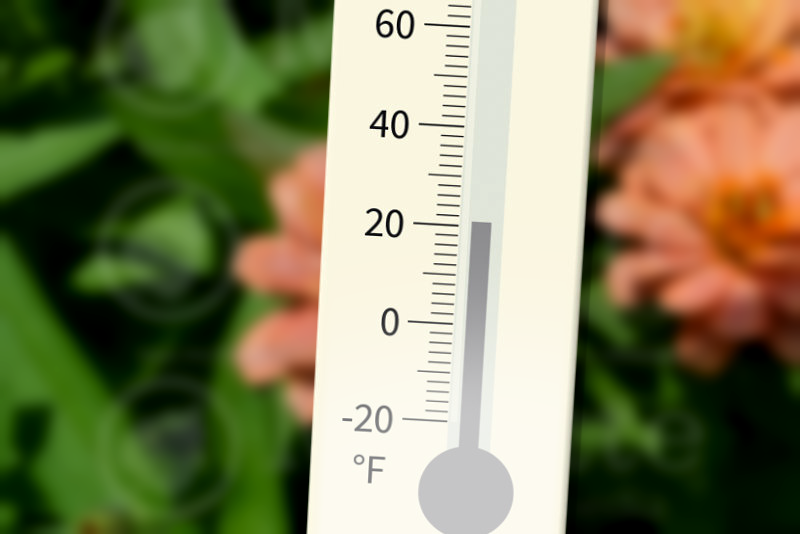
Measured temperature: 21 °F
